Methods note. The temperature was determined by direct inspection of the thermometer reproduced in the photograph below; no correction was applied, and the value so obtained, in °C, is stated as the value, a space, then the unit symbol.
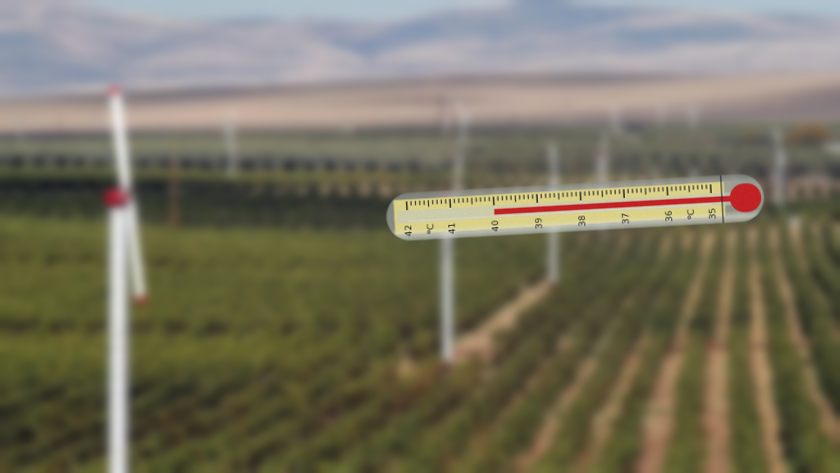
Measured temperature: 40 °C
